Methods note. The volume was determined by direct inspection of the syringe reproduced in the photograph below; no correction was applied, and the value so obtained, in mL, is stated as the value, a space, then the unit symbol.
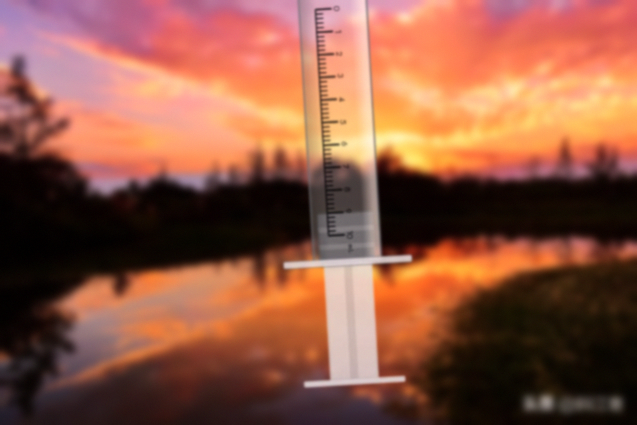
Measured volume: 9 mL
